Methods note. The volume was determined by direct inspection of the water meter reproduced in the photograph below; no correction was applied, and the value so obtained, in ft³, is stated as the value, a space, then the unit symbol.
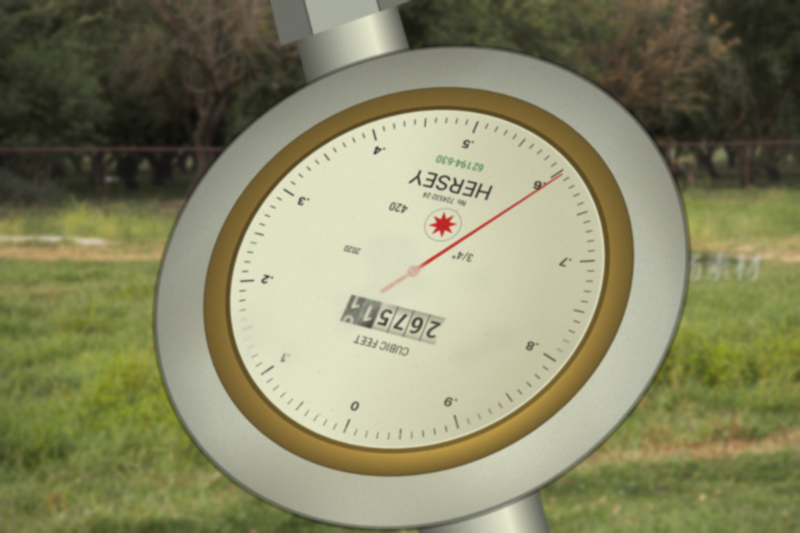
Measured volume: 267510.60 ft³
